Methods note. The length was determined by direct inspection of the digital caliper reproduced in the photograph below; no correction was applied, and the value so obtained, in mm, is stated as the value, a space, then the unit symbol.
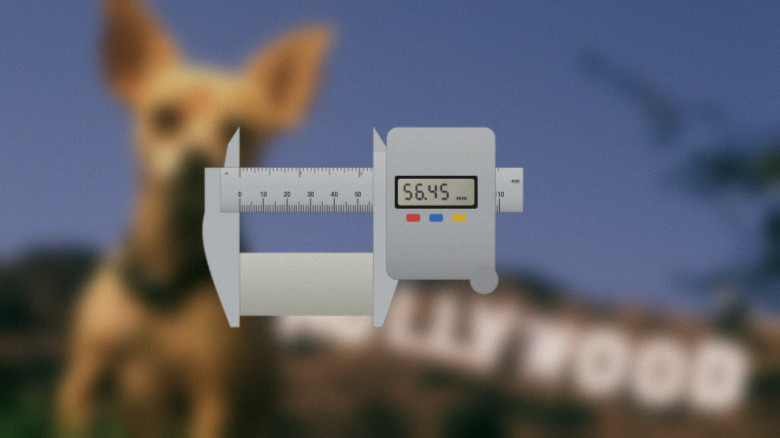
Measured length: 56.45 mm
